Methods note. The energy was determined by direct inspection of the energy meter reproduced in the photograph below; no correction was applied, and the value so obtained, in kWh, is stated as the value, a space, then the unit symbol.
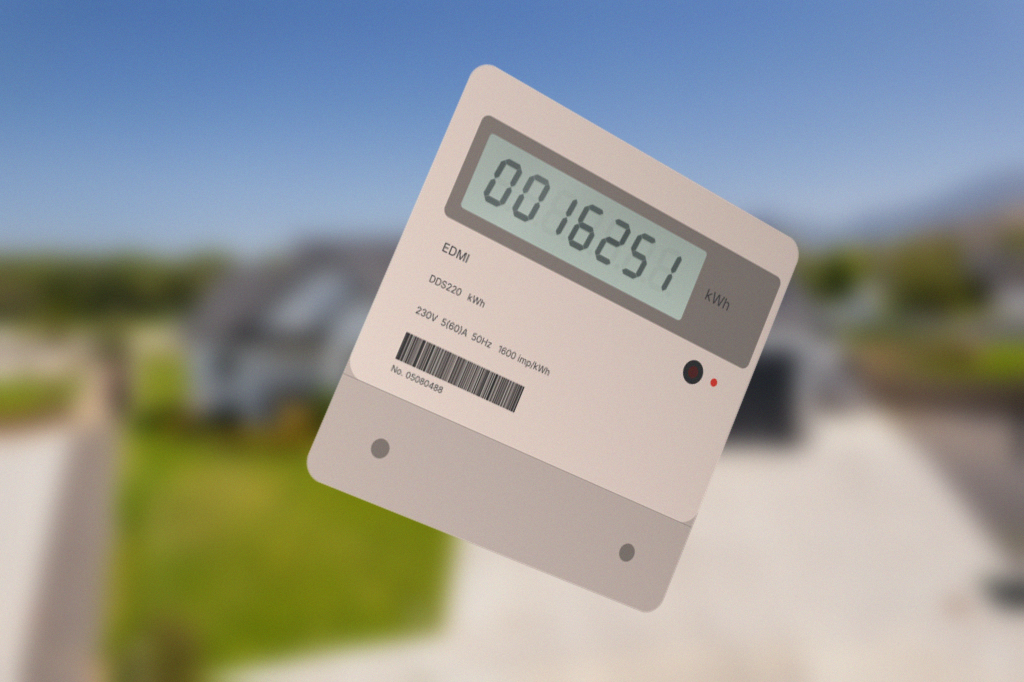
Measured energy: 16251 kWh
